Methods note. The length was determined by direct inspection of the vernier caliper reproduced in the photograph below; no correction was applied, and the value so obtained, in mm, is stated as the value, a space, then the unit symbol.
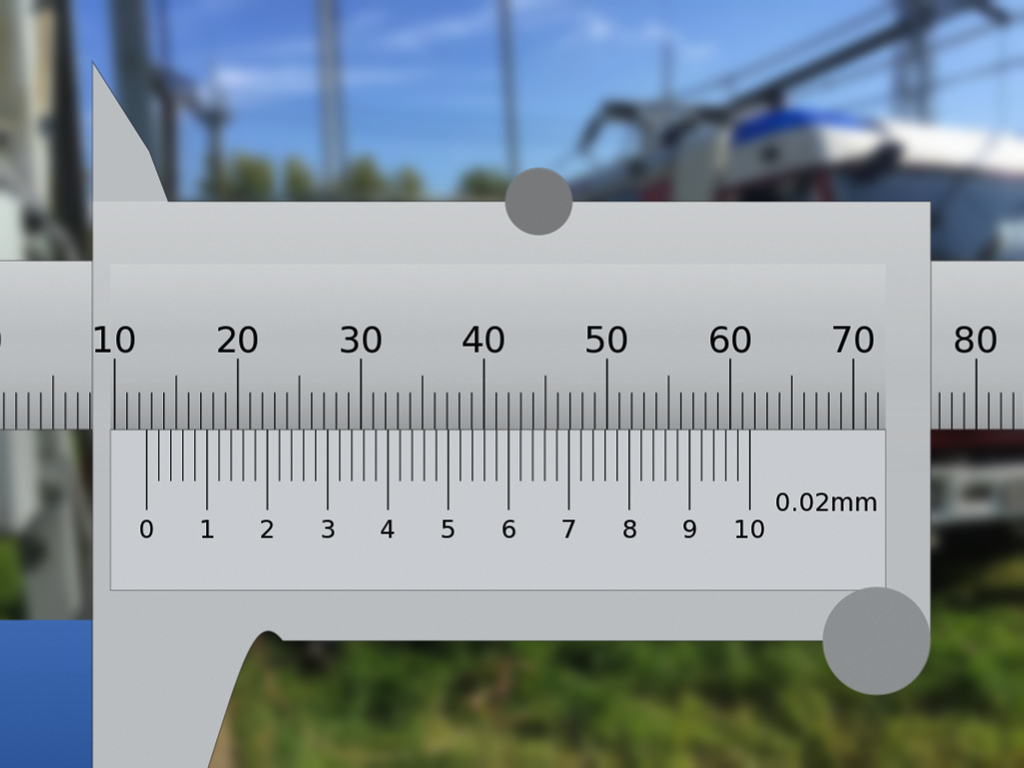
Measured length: 12.6 mm
